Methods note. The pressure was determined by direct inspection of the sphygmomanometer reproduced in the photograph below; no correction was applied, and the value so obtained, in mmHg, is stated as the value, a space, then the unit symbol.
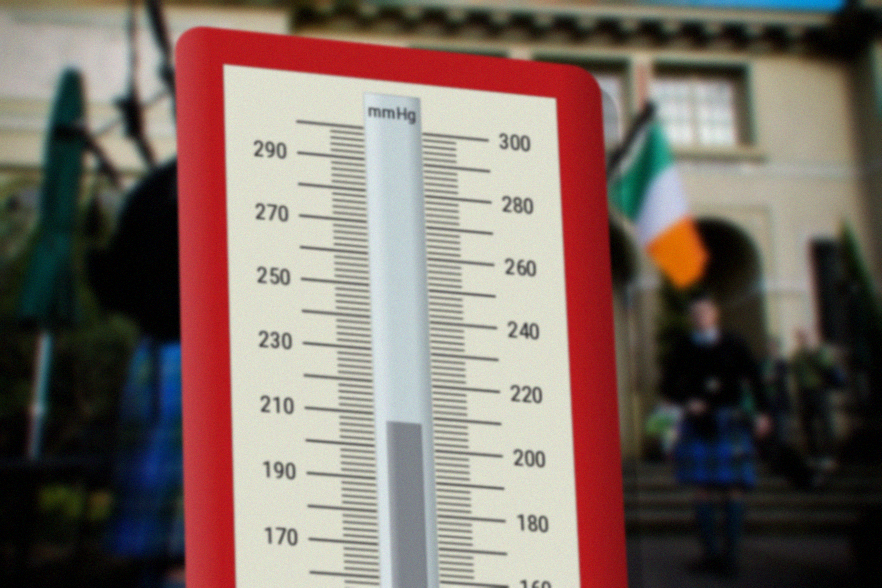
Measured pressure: 208 mmHg
